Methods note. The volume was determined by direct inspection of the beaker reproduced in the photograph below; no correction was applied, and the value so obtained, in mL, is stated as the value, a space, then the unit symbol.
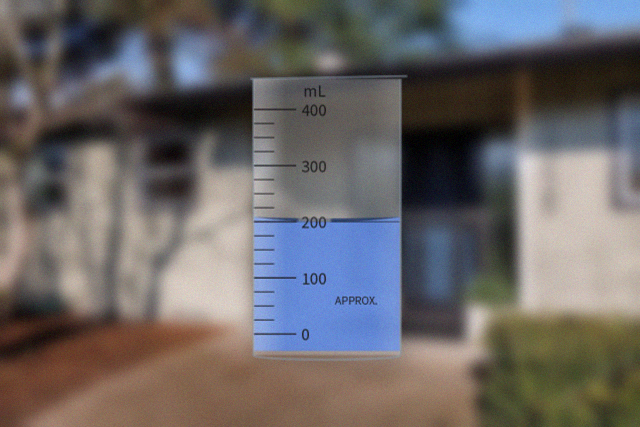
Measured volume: 200 mL
